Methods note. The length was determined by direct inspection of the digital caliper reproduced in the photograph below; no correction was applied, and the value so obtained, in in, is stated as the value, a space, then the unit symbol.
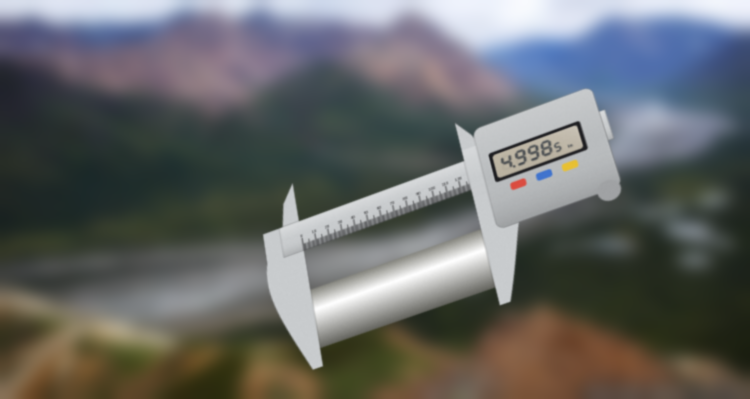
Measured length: 4.9985 in
